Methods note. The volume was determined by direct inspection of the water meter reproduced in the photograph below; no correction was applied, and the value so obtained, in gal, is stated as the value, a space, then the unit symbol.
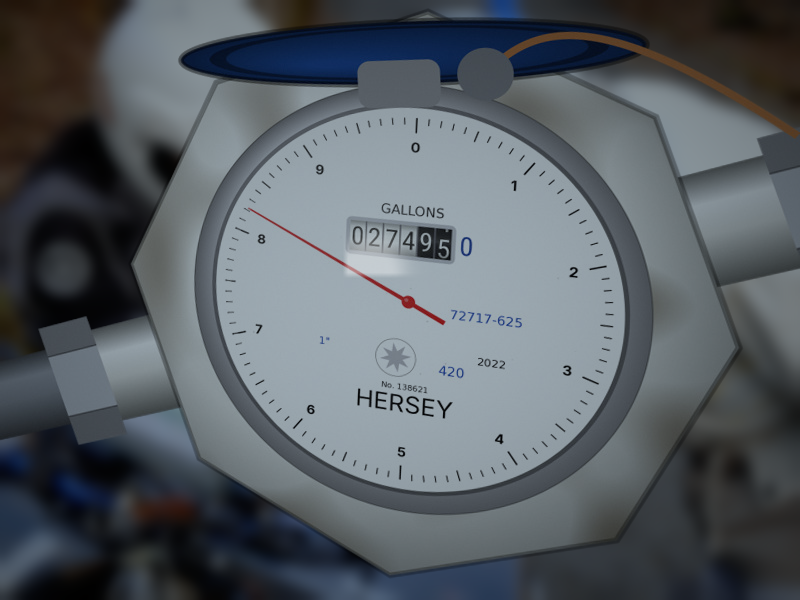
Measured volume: 274948.2 gal
